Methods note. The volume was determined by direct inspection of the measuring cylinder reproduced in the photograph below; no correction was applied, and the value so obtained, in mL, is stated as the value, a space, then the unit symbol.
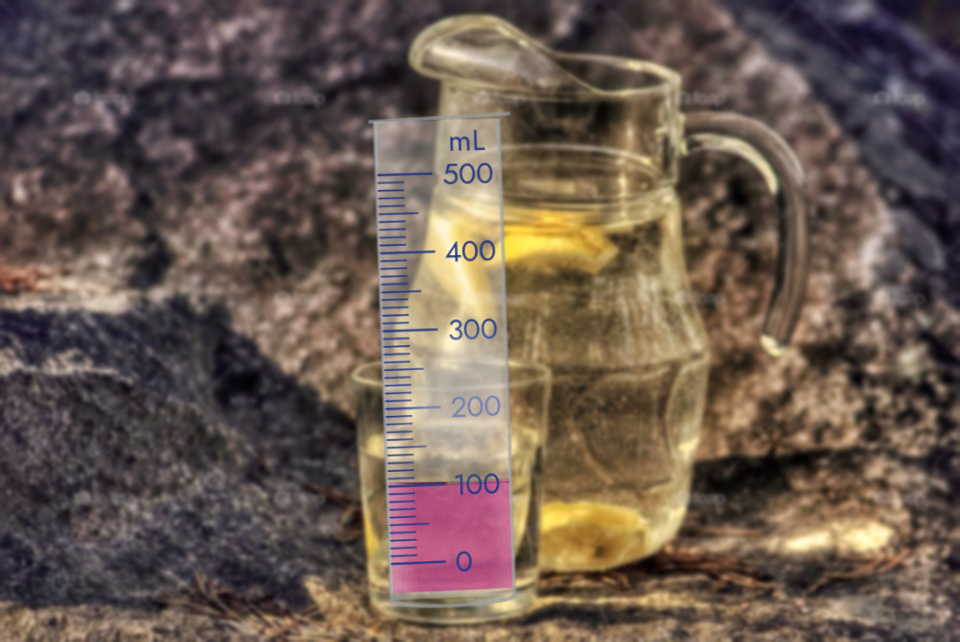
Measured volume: 100 mL
